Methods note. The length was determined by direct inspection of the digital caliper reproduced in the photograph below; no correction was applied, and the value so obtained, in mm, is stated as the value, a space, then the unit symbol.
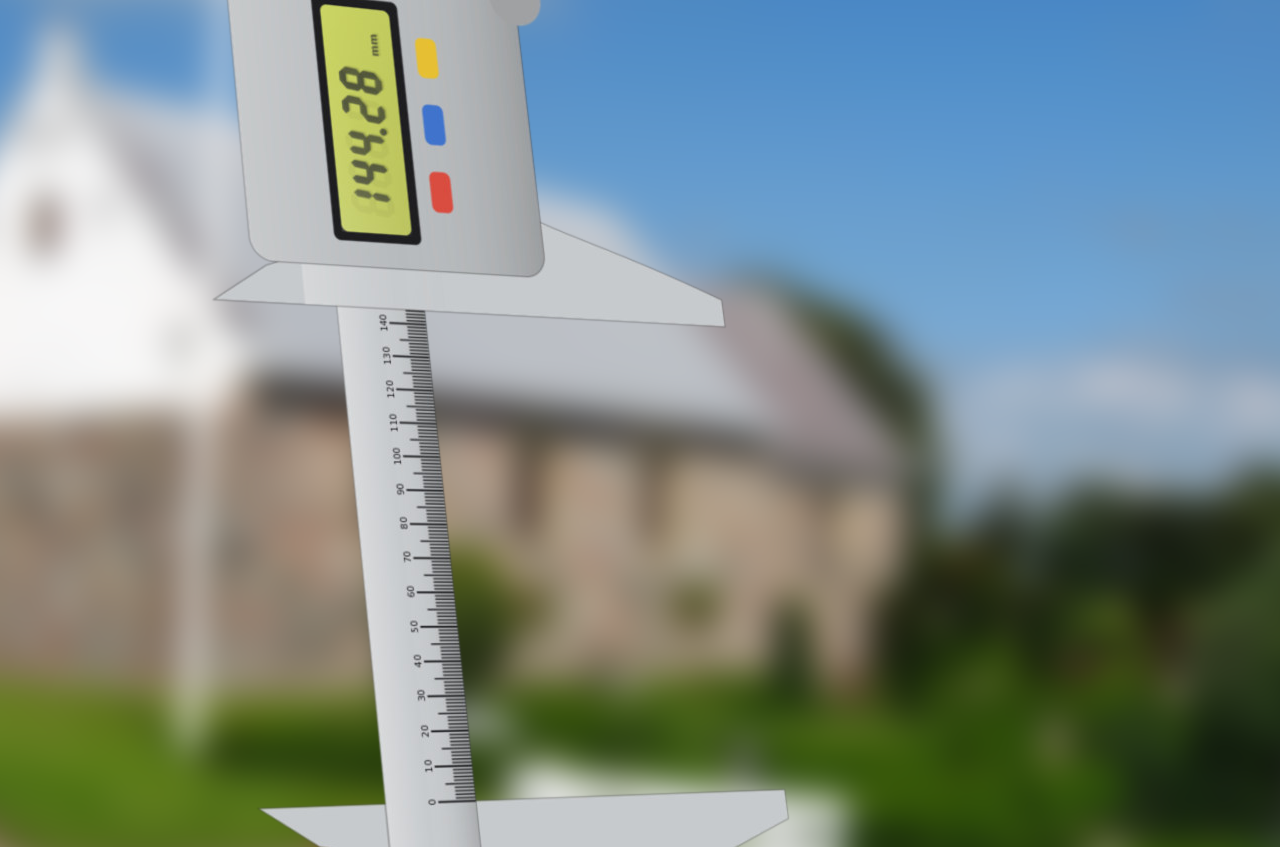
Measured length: 144.28 mm
